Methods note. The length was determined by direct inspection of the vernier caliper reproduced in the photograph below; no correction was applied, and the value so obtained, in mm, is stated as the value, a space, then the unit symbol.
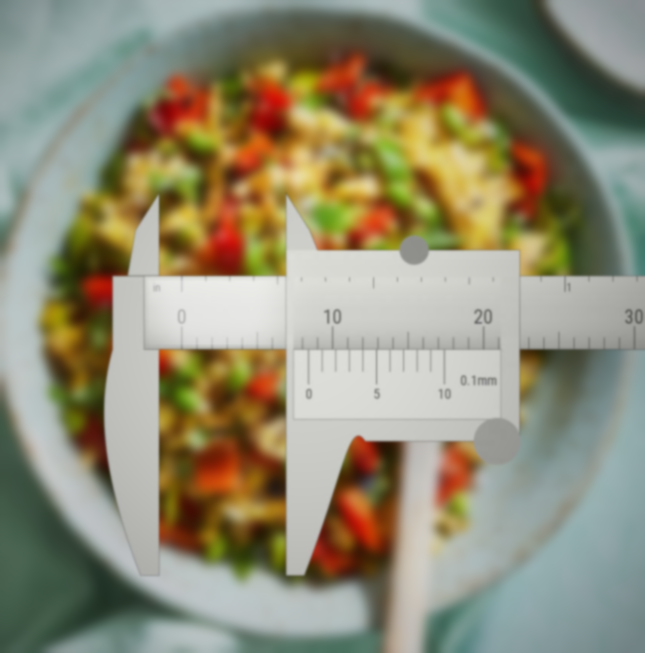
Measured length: 8.4 mm
